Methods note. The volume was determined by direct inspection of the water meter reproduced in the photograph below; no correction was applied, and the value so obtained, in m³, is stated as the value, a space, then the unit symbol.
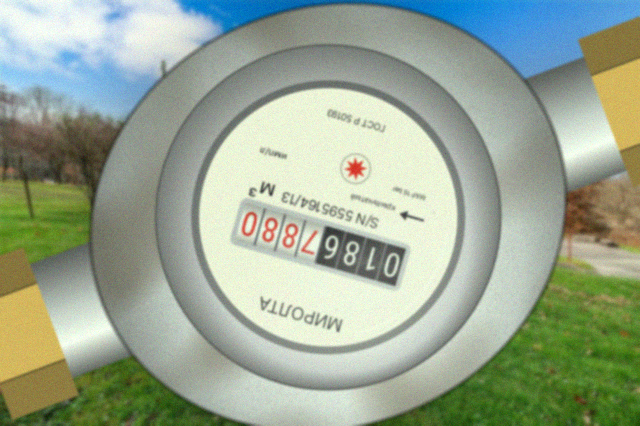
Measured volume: 186.7880 m³
